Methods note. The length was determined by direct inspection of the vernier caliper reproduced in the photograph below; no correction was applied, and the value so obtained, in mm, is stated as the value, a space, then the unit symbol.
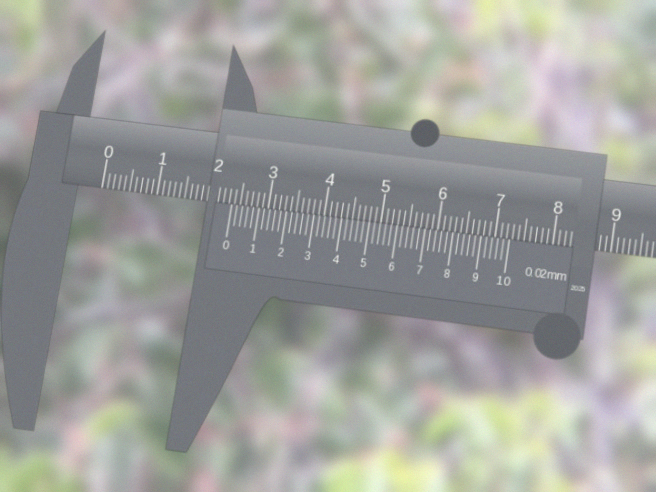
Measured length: 23.5 mm
